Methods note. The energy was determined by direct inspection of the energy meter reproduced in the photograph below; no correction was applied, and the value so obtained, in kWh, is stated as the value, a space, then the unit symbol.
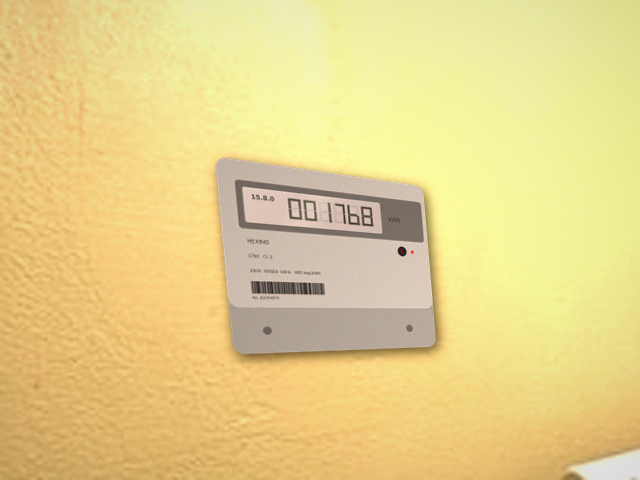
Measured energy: 1768 kWh
